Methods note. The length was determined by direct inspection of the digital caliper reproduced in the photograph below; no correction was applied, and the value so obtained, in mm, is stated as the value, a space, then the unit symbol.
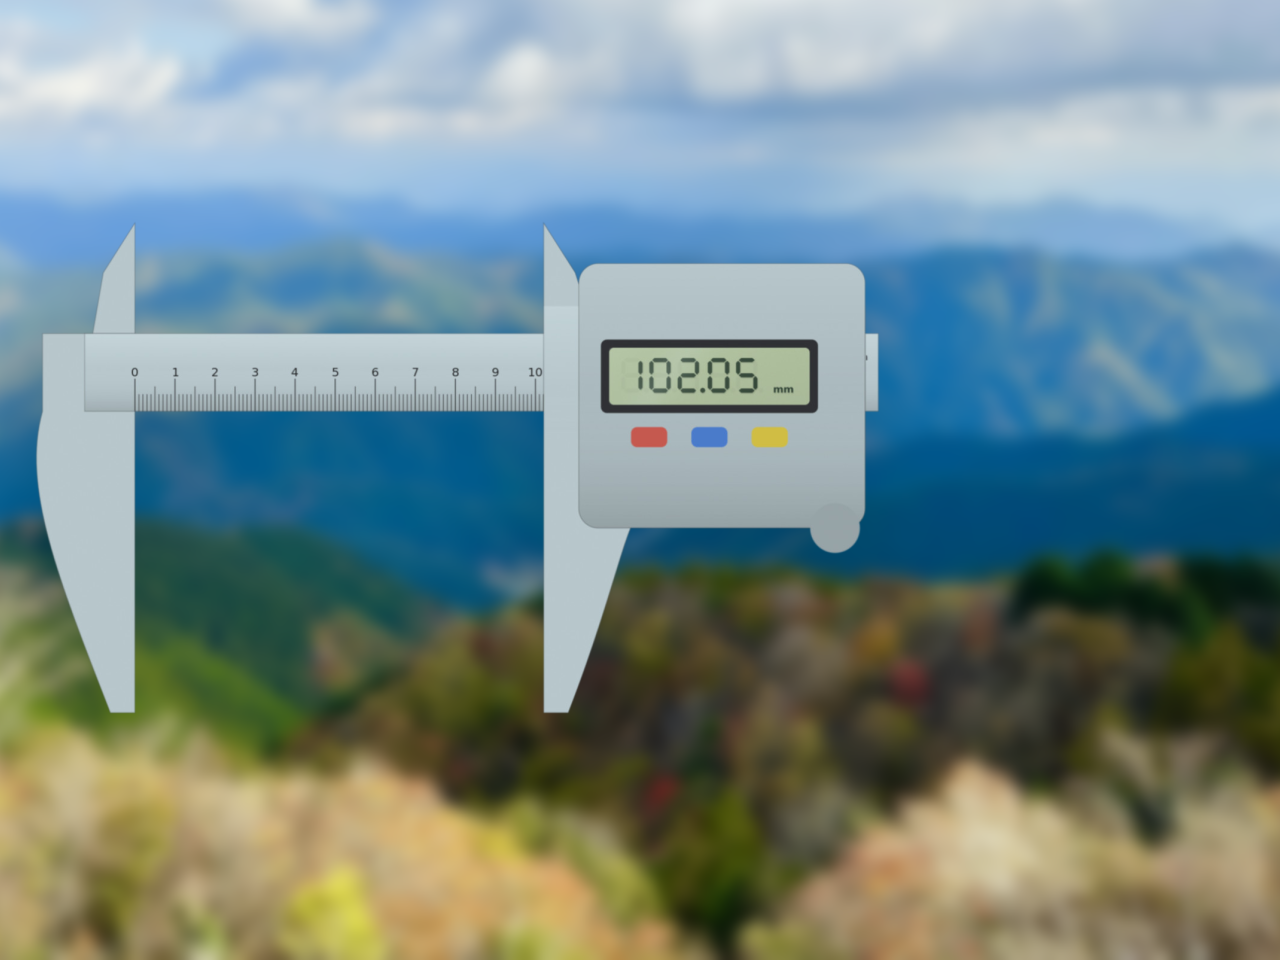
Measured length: 102.05 mm
